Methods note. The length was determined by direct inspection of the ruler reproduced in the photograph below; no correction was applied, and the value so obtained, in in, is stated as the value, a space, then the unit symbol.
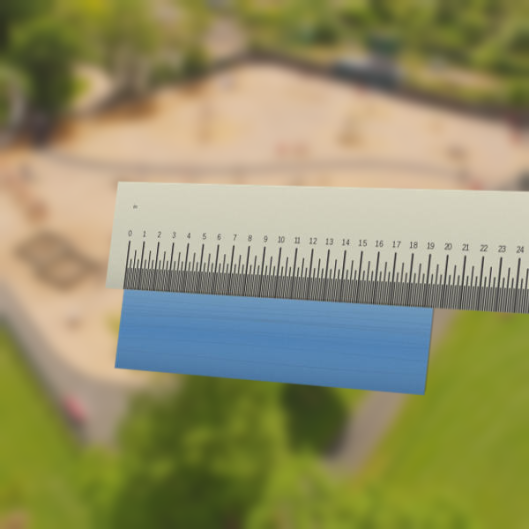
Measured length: 19.5 in
